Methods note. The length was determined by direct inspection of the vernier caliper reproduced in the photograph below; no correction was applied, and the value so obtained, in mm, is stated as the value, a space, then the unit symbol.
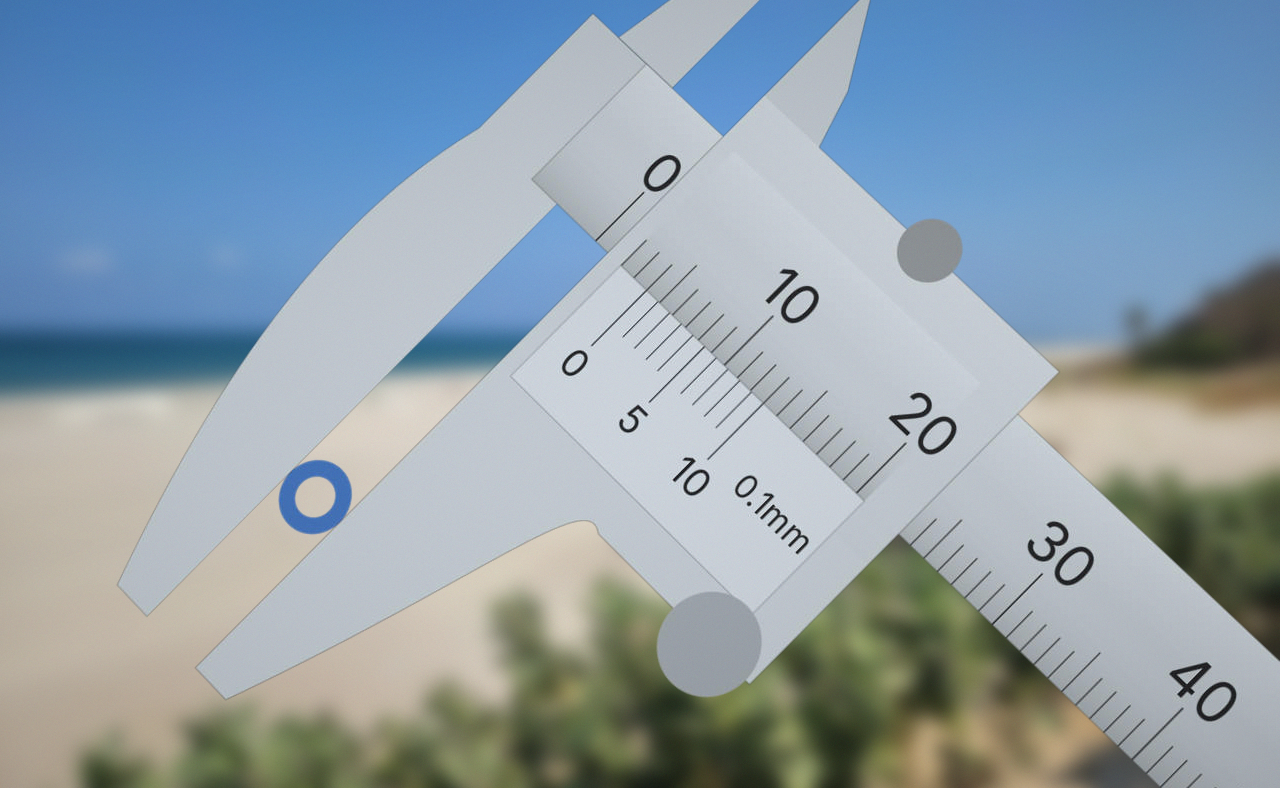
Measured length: 4.0 mm
